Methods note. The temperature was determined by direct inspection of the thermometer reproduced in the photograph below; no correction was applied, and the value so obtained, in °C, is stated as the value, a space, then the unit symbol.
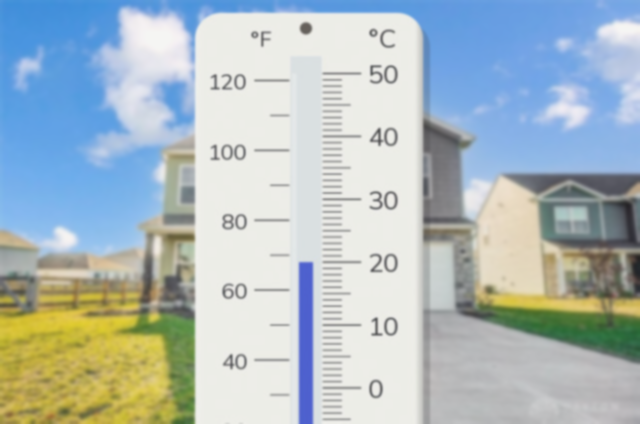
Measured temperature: 20 °C
